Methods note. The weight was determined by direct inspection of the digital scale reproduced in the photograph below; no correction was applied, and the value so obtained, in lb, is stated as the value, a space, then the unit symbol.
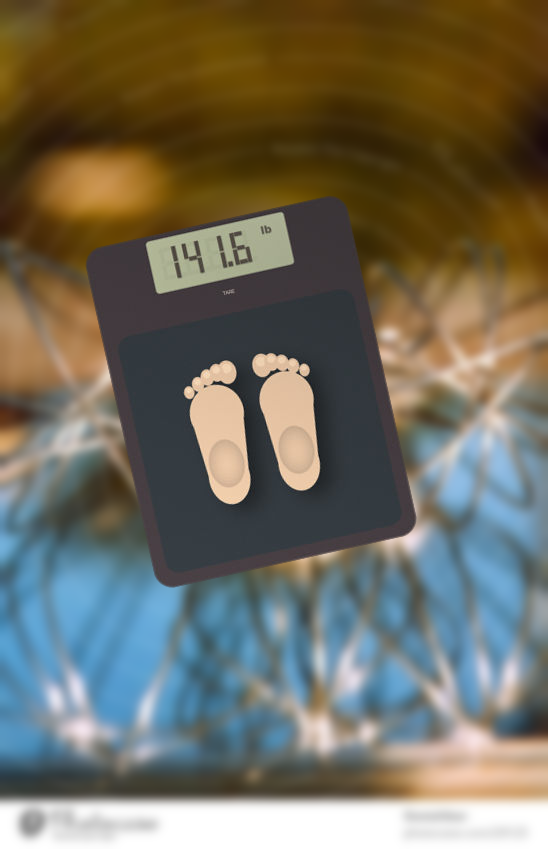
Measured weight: 141.6 lb
